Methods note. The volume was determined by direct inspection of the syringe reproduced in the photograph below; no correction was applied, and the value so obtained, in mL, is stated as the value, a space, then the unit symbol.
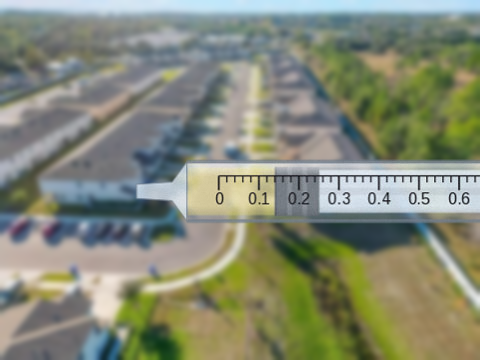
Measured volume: 0.14 mL
